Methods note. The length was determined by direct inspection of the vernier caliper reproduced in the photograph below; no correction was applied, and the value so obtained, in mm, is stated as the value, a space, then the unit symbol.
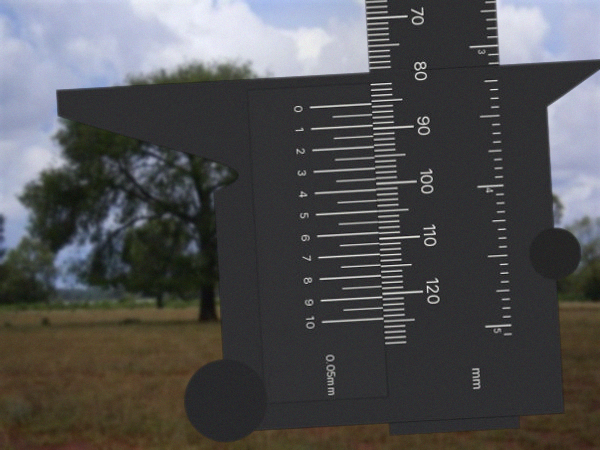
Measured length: 85.5 mm
